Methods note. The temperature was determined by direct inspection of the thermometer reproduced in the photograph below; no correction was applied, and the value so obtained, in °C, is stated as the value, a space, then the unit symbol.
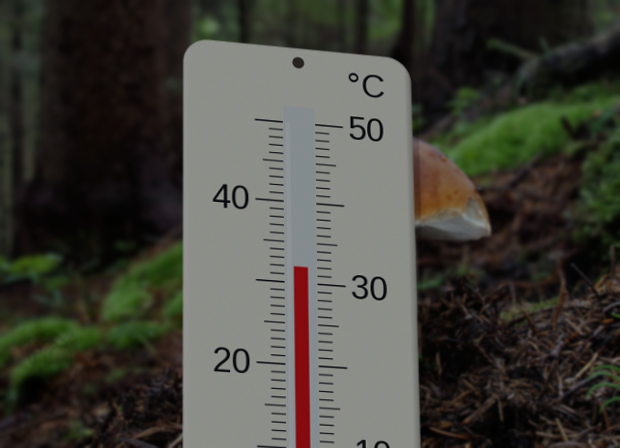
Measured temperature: 32 °C
